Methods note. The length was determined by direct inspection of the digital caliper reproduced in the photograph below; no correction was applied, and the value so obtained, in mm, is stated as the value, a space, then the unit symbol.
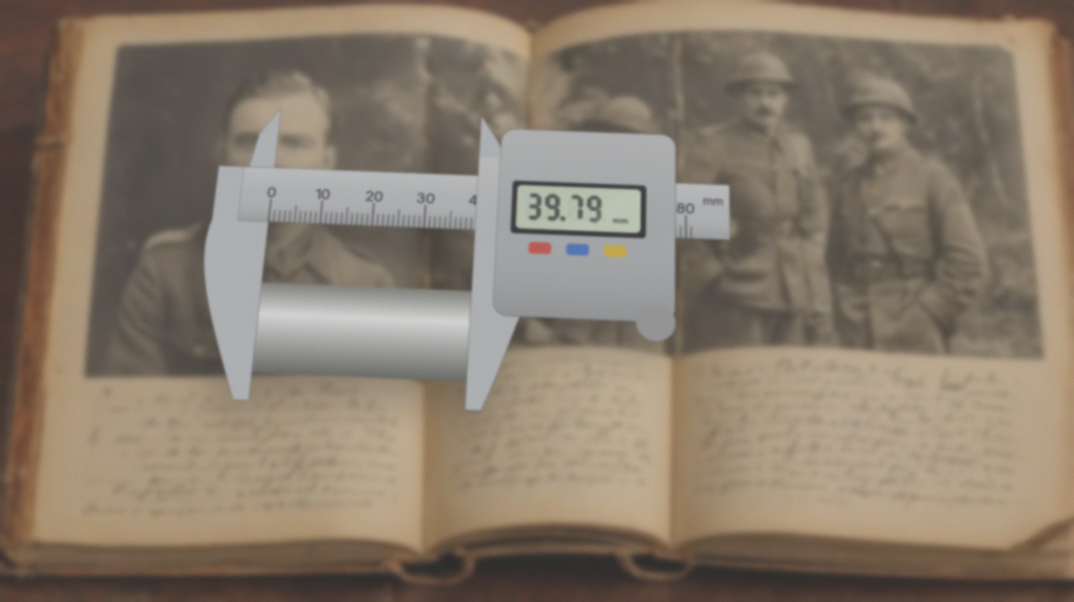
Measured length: 39.79 mm
